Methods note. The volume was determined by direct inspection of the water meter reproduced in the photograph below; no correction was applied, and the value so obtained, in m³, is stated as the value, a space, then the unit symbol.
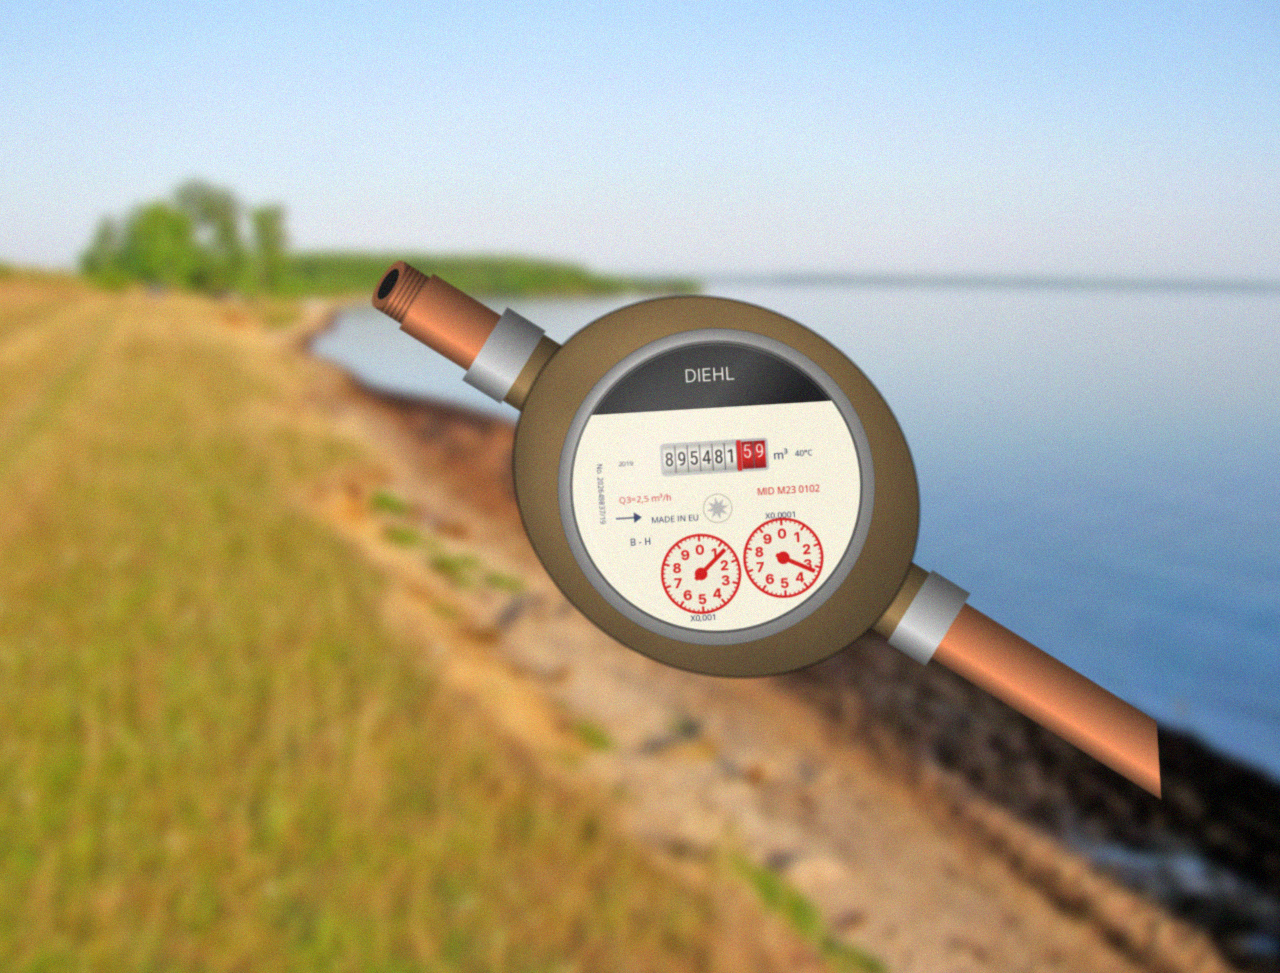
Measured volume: 895481.5913 m³
